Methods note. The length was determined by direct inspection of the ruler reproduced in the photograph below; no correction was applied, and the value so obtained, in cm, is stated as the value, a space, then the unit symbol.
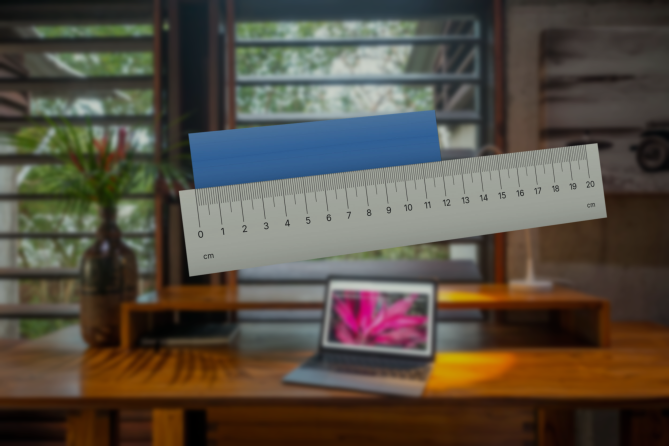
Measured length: 12 cm
